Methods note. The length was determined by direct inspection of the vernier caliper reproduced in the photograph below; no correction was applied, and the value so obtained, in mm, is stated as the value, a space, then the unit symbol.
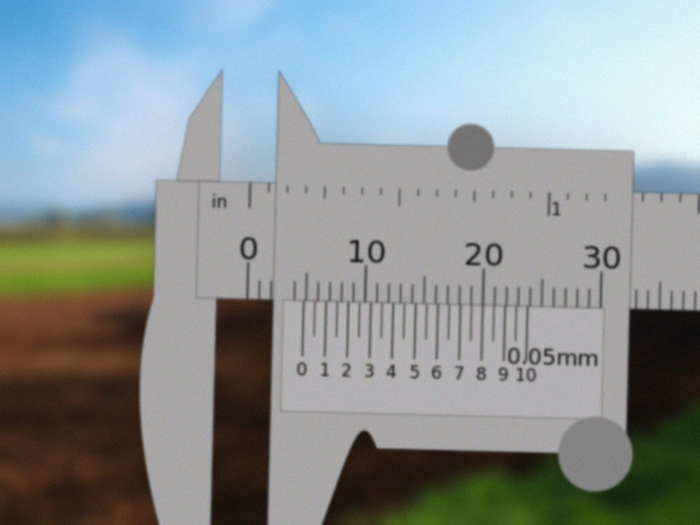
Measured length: 4.8 mm
